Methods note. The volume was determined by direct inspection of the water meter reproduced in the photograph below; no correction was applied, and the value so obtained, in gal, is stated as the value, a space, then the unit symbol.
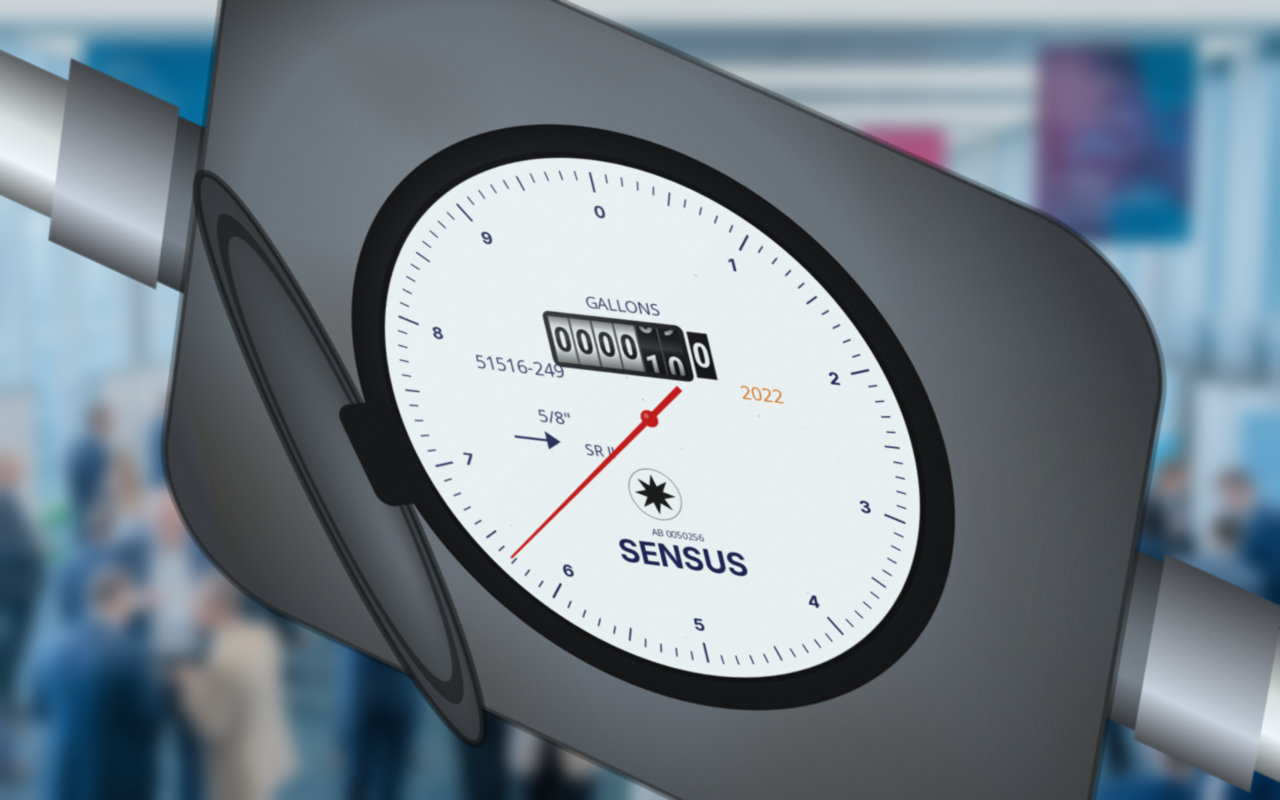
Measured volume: 96.3 gal
